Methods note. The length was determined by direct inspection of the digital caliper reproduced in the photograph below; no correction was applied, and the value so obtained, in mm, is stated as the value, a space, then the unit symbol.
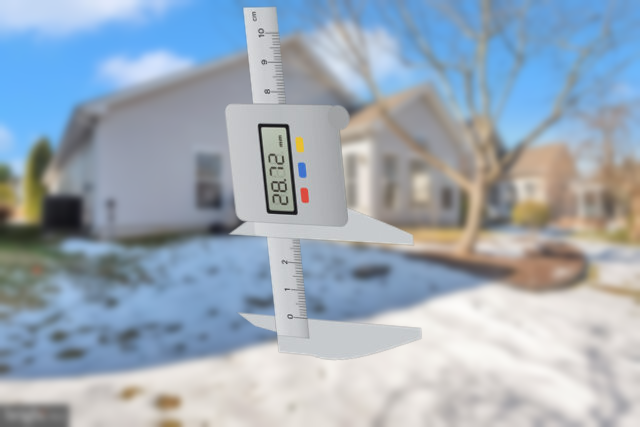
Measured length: 28.72 mm
